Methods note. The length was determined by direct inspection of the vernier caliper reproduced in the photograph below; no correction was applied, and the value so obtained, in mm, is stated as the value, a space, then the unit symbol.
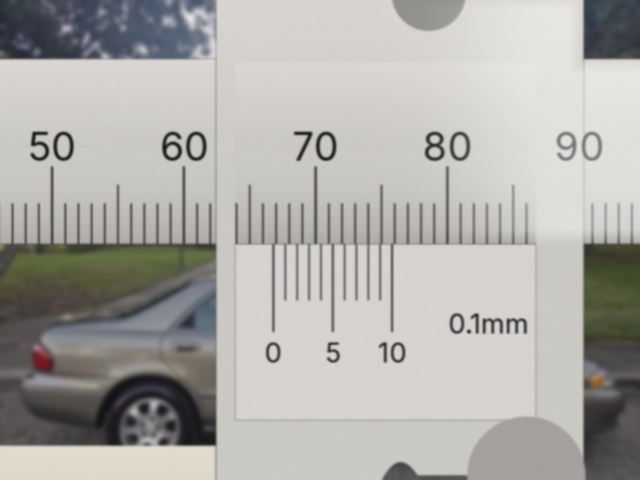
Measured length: 66.8 mm
